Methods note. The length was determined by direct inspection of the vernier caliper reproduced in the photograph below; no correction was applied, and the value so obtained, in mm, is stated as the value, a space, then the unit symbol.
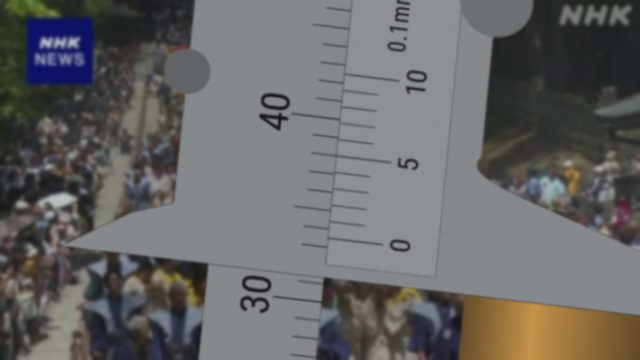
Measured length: 33.5 mm
